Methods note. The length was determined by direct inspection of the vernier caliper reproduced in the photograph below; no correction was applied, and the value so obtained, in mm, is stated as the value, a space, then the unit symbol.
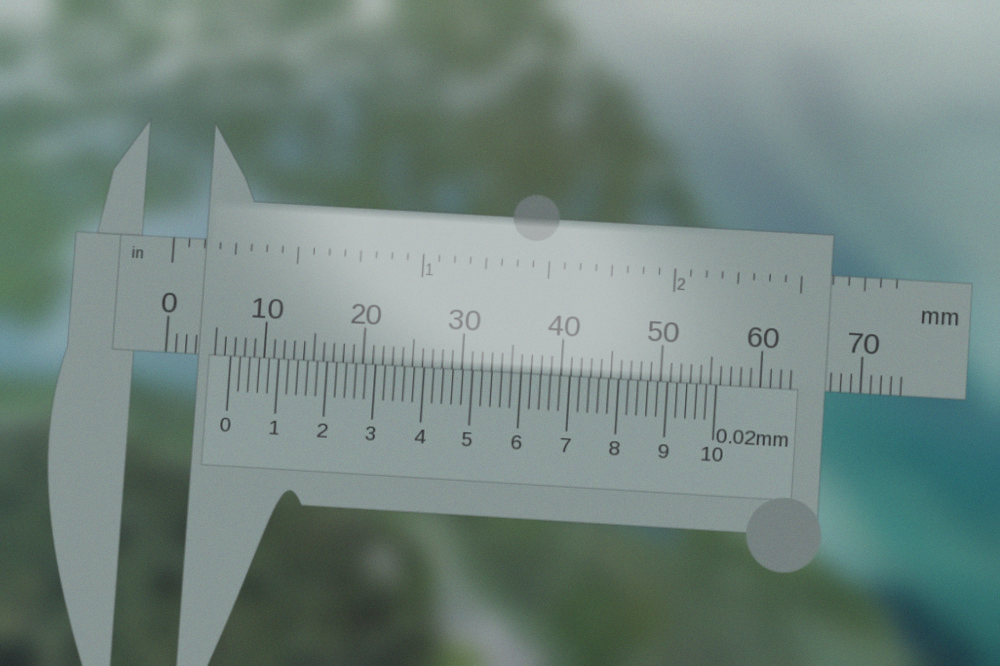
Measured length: 6.6 mm
